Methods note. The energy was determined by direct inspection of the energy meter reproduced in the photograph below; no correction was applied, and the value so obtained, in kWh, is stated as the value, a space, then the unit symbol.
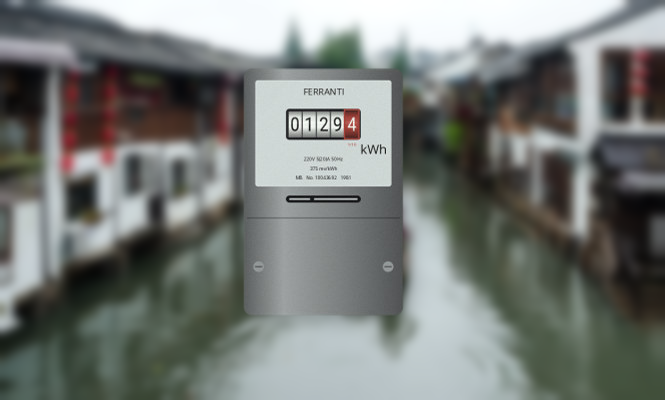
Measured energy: 129.4 kWh
